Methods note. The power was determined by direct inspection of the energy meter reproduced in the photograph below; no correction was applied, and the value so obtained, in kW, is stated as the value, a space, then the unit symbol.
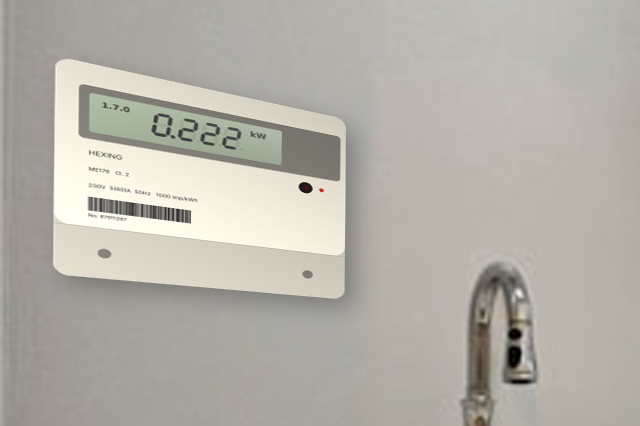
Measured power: 0.222 kW
